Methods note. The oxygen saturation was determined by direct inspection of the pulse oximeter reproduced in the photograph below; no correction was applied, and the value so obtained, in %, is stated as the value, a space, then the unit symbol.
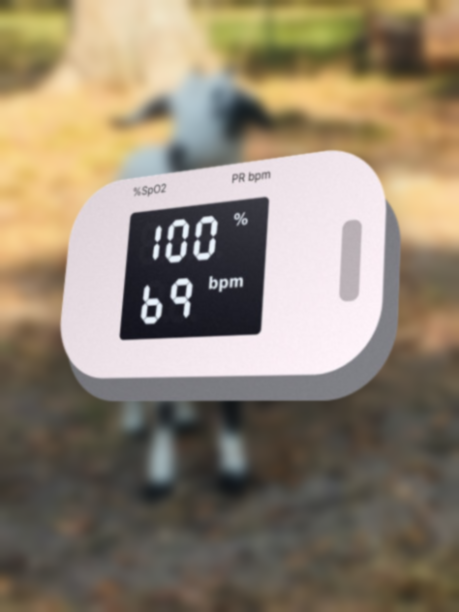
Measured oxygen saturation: 100 %
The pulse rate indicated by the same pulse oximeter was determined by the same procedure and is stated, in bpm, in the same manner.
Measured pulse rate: 69 bpm
